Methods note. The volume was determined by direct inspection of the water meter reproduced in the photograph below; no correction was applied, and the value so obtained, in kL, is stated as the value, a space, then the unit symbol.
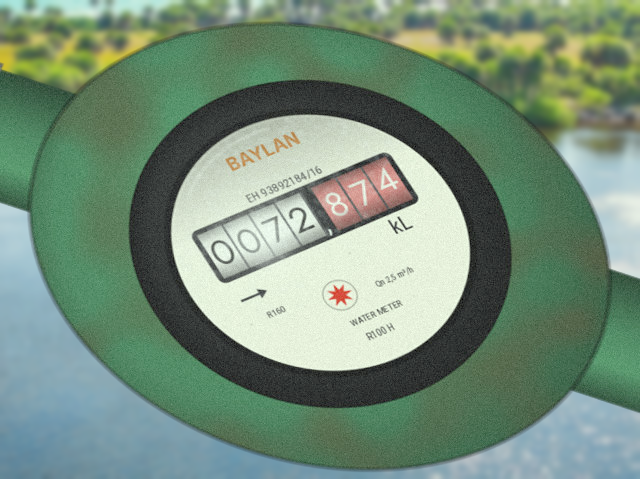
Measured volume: 72.874 kL
